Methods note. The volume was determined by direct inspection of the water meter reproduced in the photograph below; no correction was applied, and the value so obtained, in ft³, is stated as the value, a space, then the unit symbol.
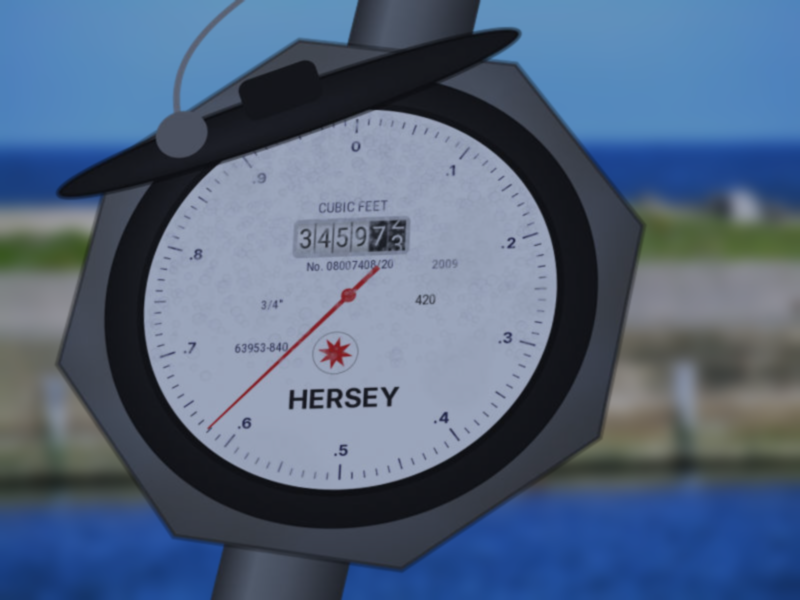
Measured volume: 345972.62 ft³
